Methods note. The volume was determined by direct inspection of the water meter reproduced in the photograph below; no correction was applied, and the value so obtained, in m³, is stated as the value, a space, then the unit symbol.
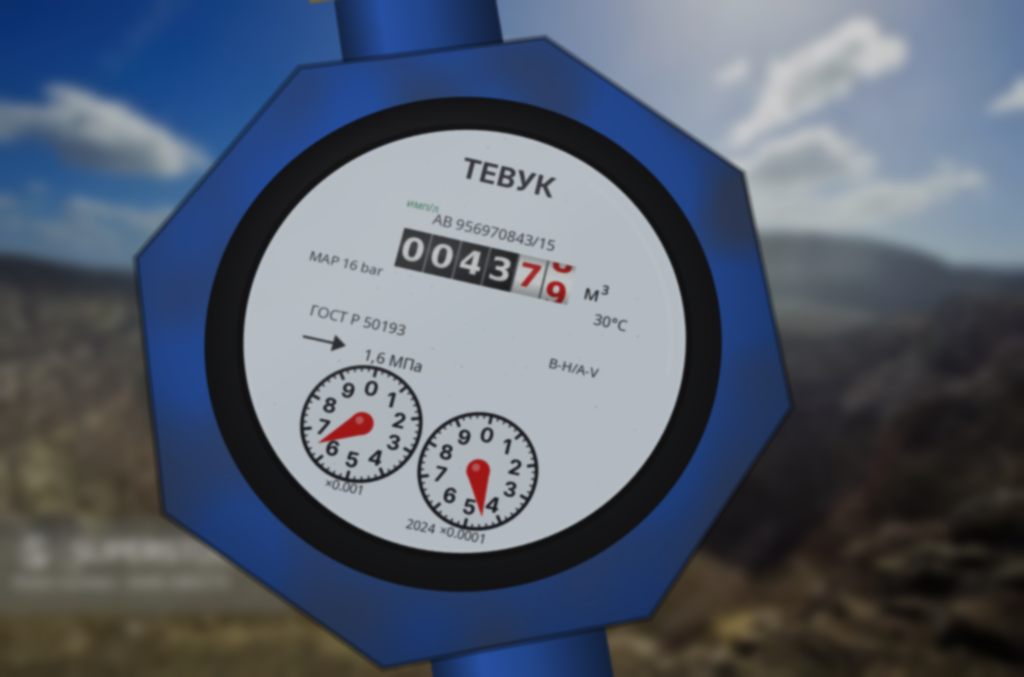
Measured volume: 43.7864 m³
